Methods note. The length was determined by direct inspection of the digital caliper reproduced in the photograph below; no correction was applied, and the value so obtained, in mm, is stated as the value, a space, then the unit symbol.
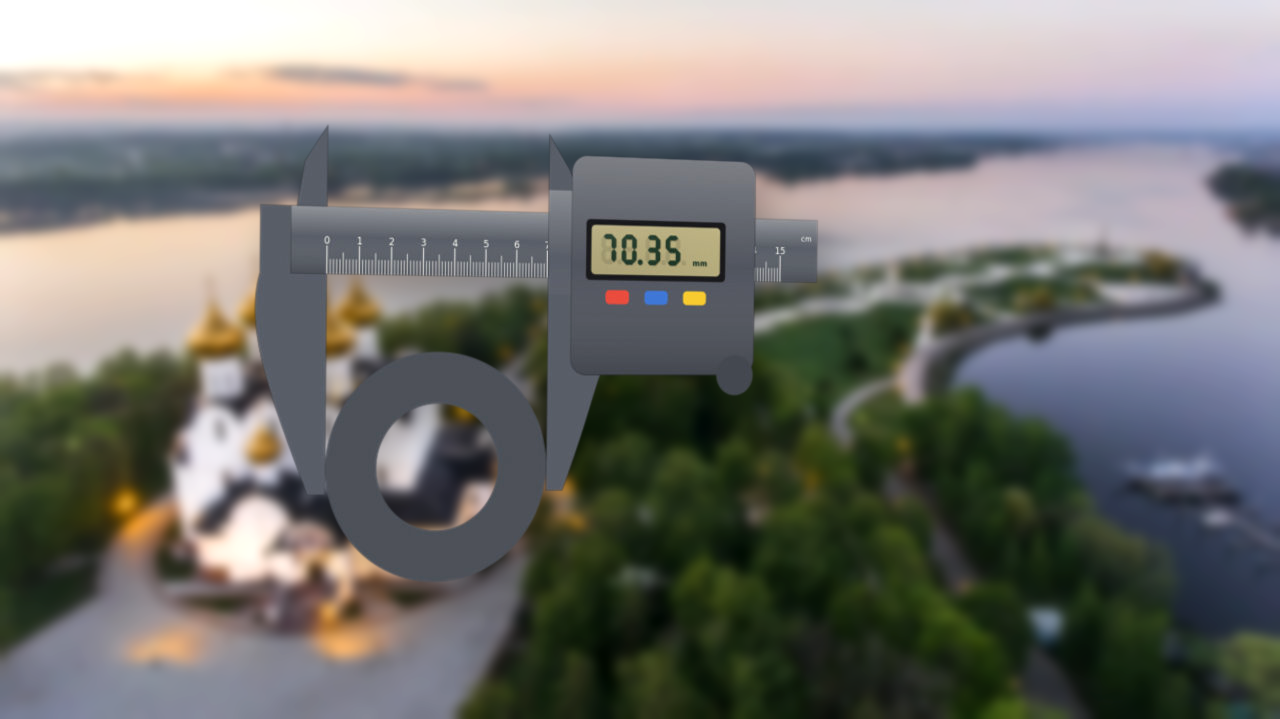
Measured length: 70.35 mm
